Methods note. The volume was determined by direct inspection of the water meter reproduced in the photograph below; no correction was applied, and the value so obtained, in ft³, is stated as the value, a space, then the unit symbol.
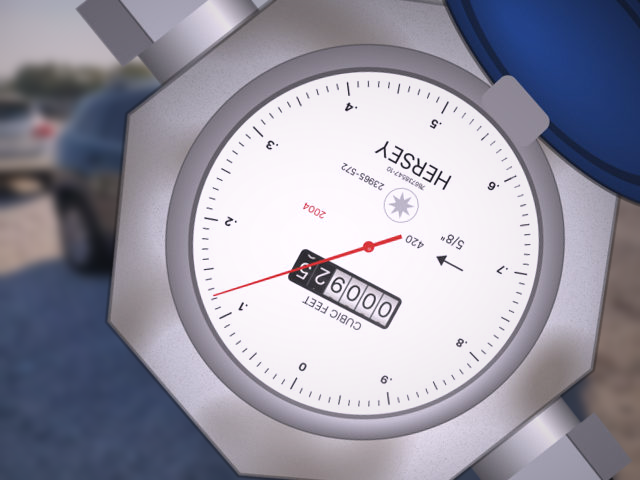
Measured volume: 925.12 ft³
